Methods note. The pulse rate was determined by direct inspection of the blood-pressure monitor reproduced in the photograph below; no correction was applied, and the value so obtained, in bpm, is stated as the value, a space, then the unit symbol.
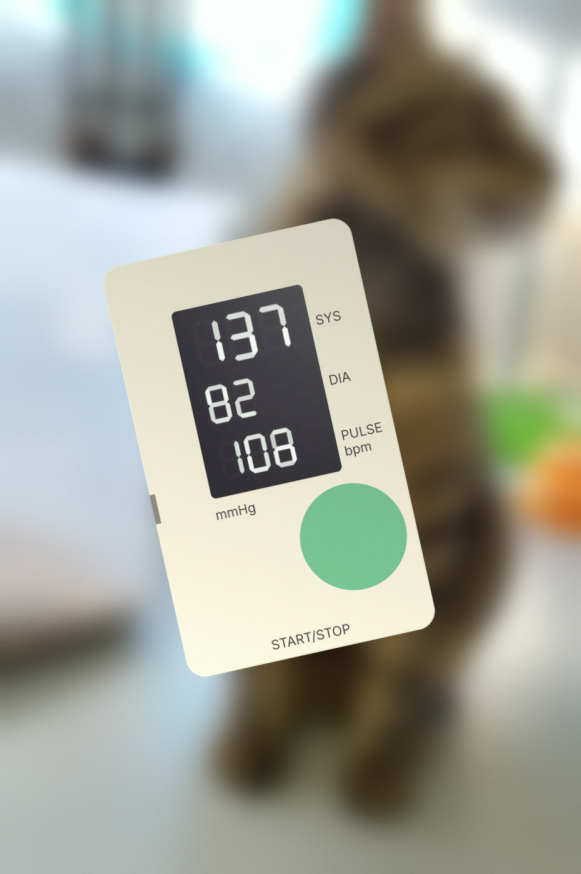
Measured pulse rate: 108 bpm
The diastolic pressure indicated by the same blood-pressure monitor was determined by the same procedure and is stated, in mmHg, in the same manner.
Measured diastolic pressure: 82 mmHg
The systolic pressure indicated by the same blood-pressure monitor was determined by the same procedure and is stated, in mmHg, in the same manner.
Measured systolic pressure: 137 mmHg
